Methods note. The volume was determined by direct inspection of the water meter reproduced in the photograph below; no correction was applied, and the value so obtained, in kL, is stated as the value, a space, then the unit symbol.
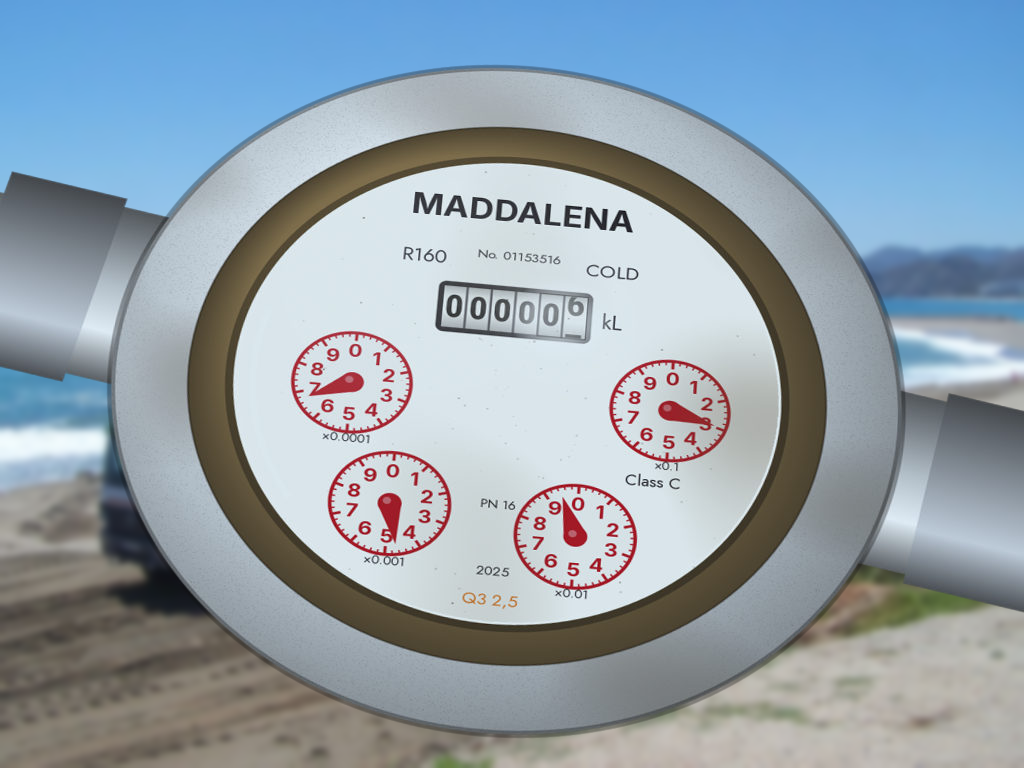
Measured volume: 6.2946 kL
